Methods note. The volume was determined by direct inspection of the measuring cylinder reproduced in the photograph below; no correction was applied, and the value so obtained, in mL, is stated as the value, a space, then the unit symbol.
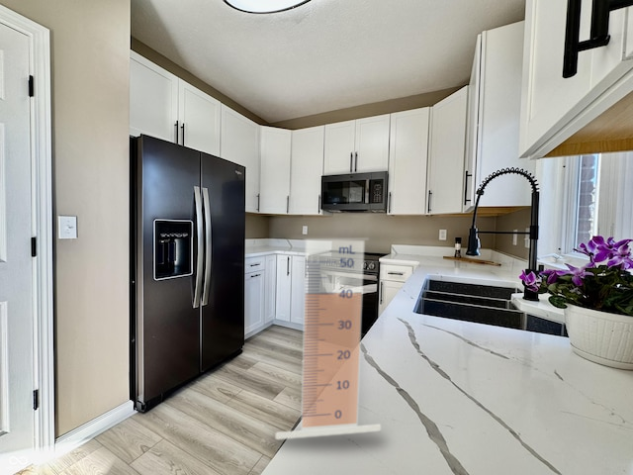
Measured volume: 40 mL
